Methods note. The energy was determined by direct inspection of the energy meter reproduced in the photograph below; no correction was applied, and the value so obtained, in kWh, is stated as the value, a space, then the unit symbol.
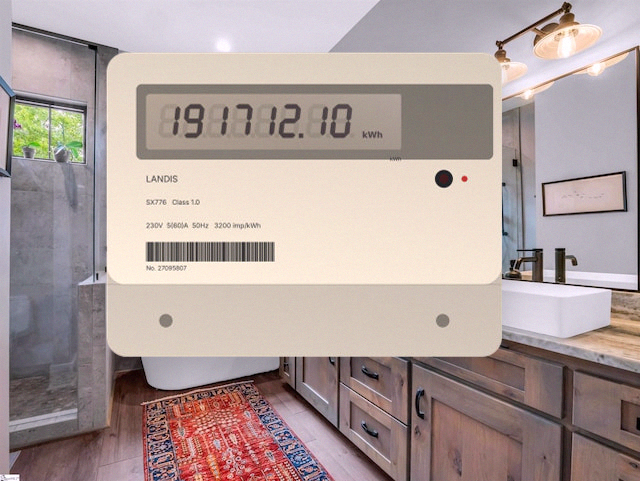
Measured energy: 191712.10 kWh
